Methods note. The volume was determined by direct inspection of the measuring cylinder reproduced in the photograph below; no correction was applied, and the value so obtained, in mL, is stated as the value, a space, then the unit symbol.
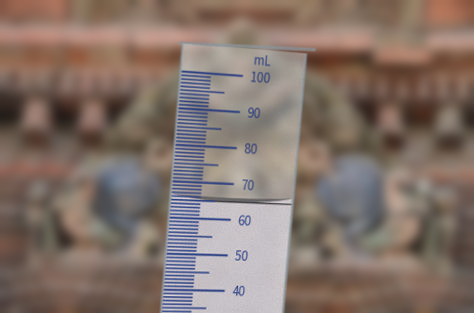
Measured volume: 65 mL
